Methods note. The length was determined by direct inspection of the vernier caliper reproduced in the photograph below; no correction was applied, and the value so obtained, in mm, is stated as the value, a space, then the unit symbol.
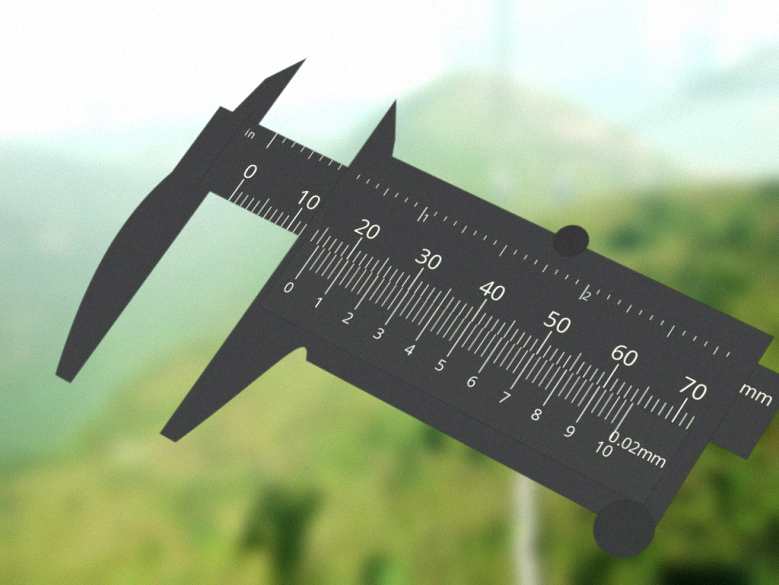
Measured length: 15.4 mm
